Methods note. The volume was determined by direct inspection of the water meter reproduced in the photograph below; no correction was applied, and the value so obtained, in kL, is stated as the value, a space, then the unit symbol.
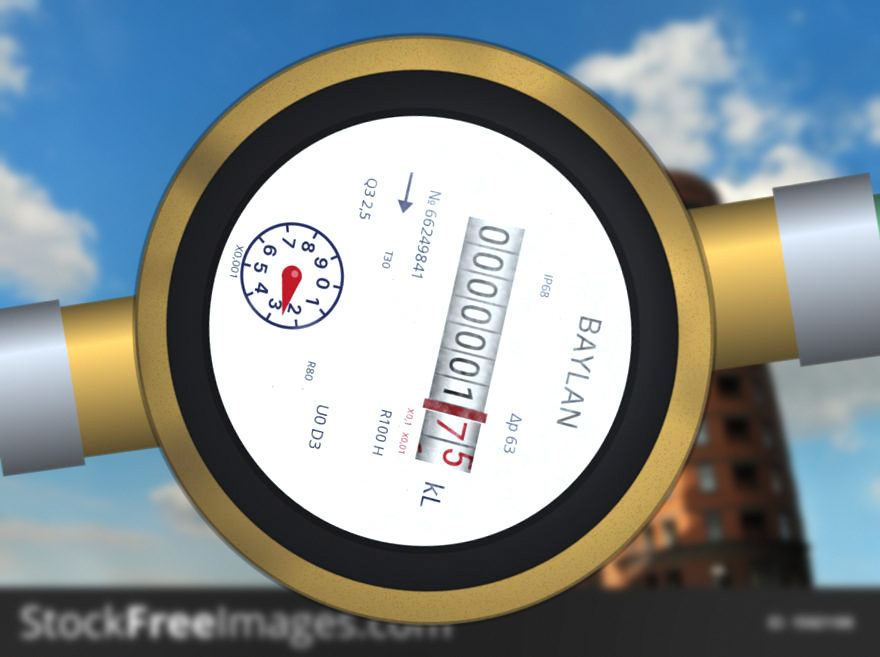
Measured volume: 1.752 kL
